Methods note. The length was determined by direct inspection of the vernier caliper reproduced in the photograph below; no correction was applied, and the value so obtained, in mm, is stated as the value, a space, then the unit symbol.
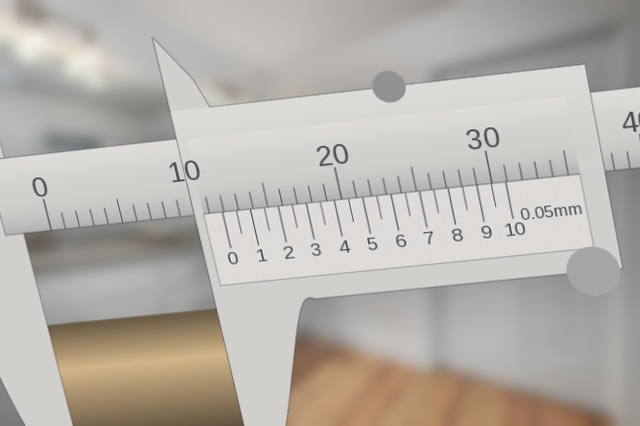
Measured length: 11.9 mm
